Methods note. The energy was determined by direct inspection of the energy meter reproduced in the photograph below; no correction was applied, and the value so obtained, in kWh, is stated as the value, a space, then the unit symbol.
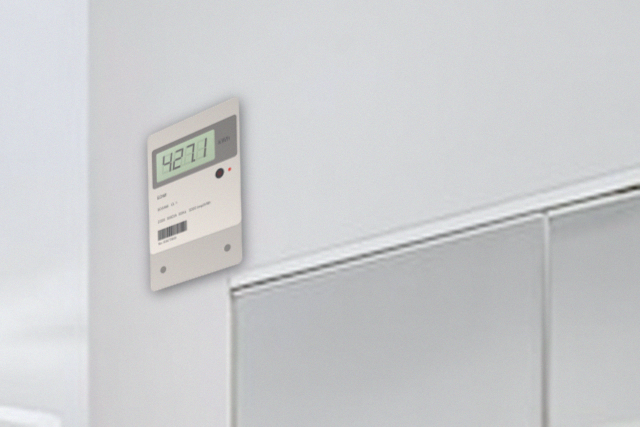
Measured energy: 427.1 kWh
